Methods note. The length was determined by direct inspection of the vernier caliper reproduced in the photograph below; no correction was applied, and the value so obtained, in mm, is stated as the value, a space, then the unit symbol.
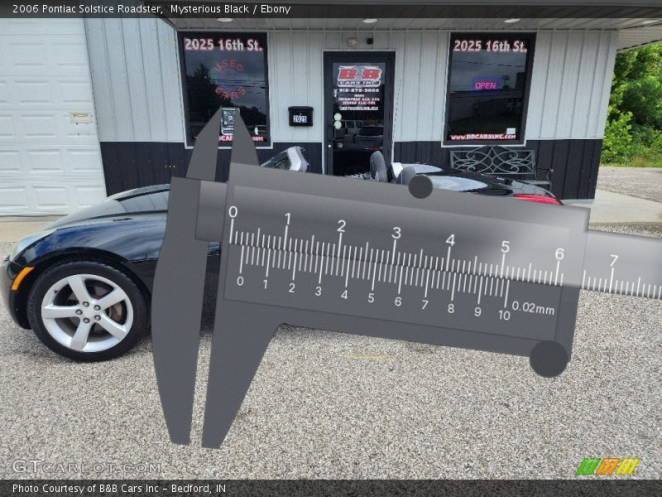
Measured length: 2.4 mm
